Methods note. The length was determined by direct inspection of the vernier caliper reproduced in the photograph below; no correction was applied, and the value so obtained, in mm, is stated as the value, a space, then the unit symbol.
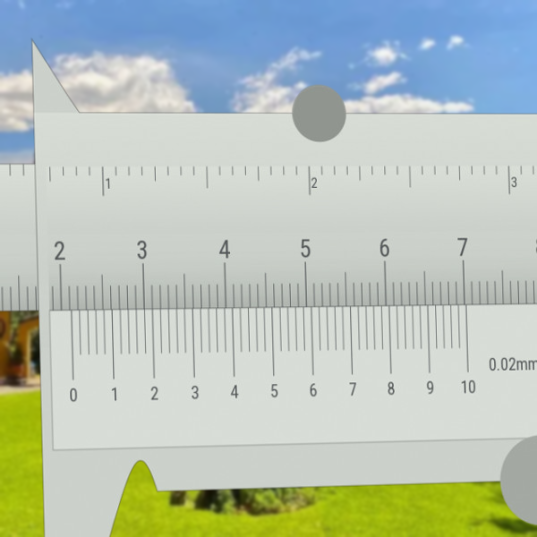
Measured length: 21.2 mm
